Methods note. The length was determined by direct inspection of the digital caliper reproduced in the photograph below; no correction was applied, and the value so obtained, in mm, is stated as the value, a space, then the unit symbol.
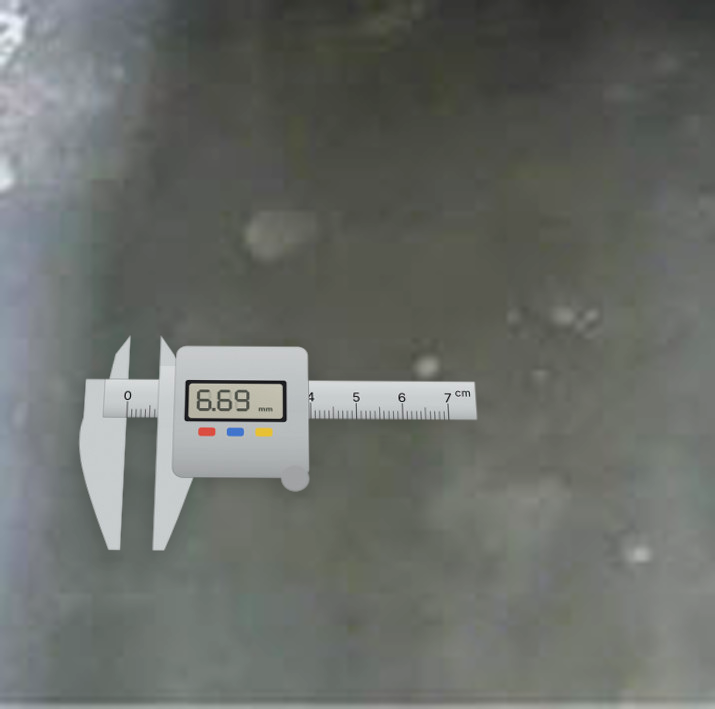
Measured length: 6.69 mm
